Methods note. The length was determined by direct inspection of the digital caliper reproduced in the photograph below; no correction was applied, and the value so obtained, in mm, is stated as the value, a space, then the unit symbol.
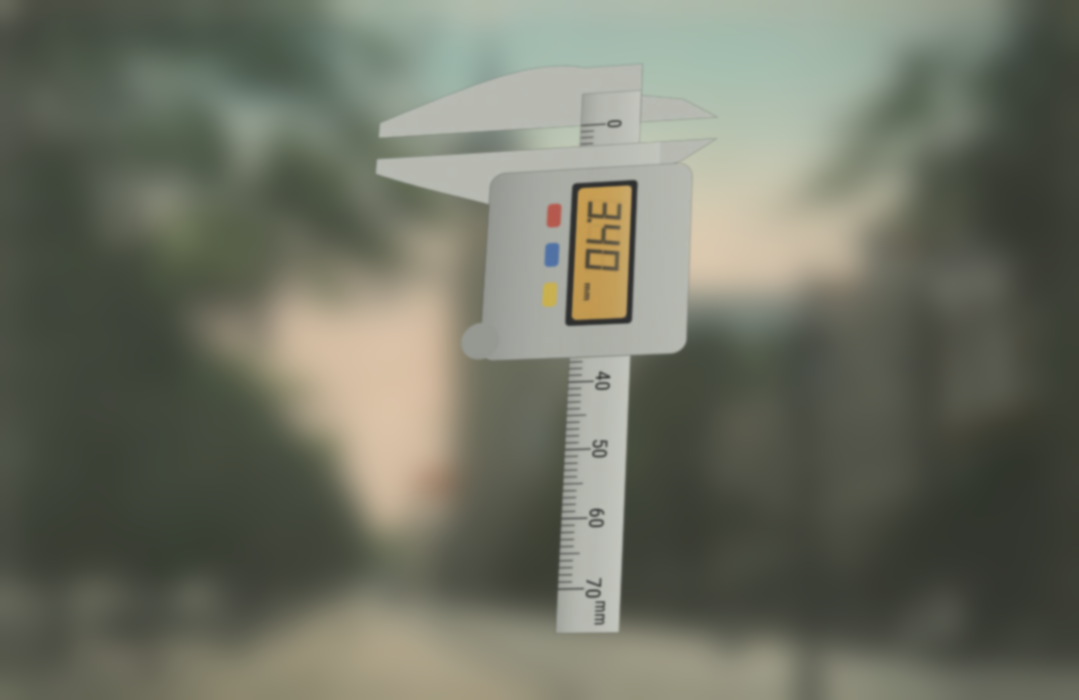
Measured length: 3.40 mm
